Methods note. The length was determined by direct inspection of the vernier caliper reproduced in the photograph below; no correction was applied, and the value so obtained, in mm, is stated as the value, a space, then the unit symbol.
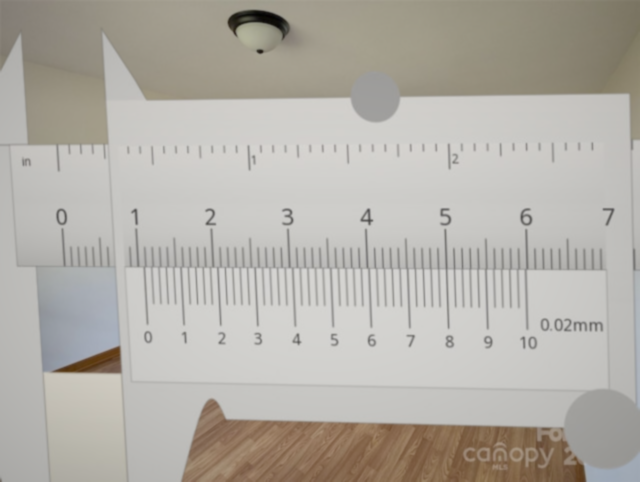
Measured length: 10.8 mm
